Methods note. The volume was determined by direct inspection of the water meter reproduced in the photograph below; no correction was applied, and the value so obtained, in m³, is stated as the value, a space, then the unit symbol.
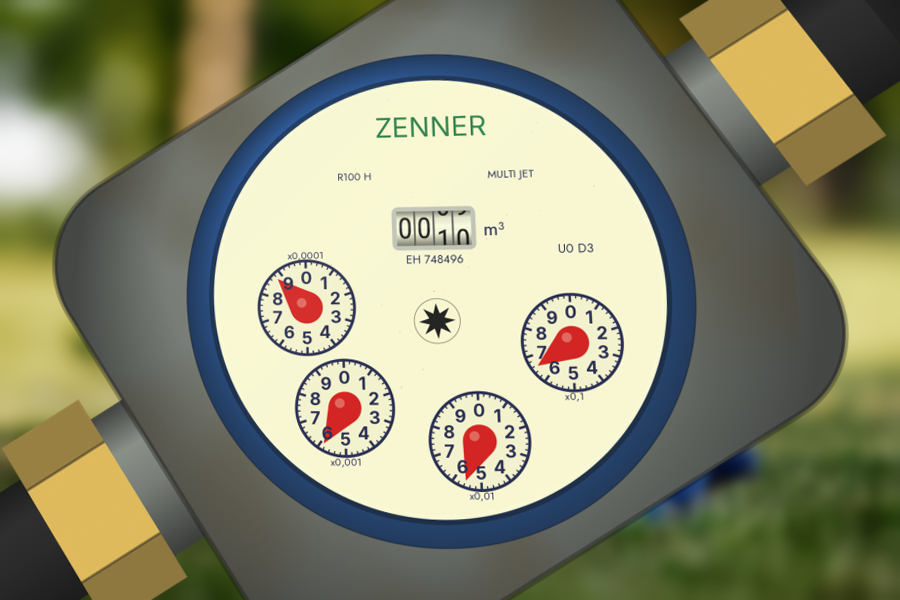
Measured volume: 9.6558 m³
